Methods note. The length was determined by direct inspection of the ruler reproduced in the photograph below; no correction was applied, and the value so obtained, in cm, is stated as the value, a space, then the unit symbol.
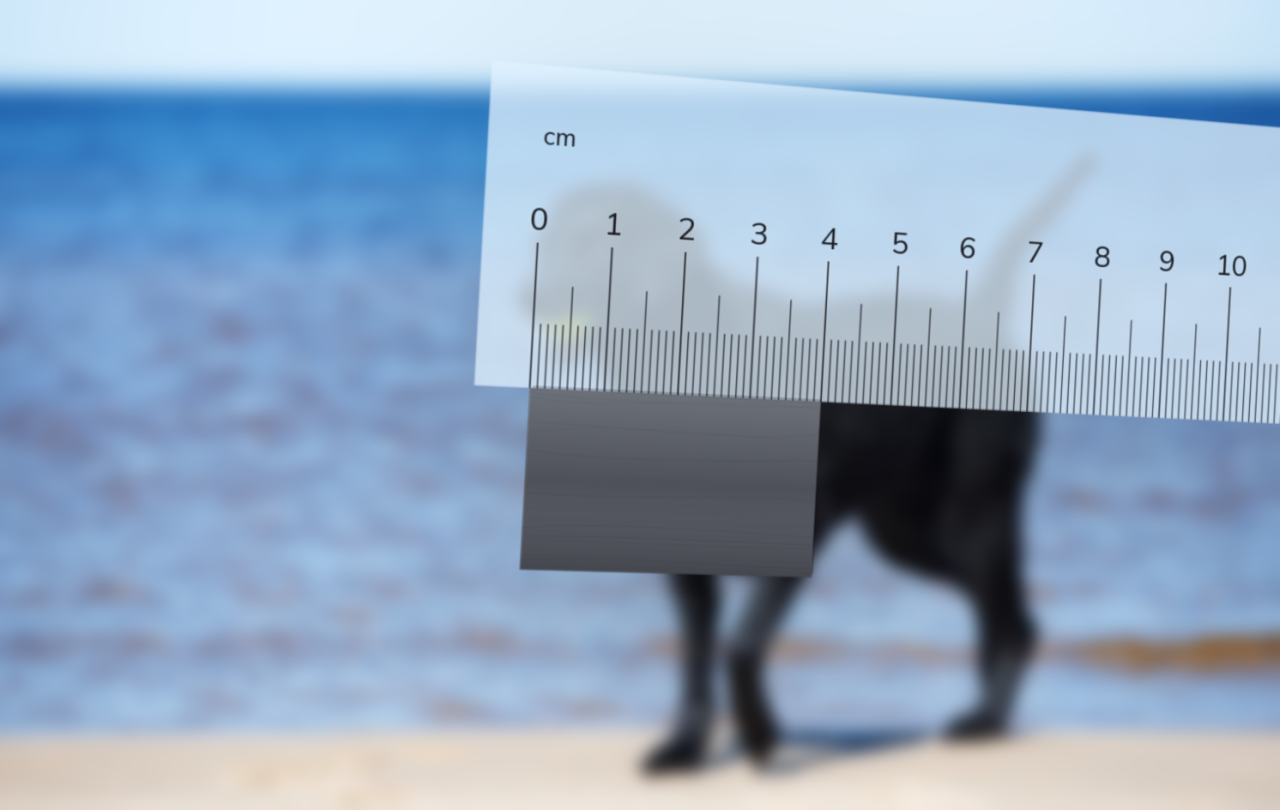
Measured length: 4 cm
